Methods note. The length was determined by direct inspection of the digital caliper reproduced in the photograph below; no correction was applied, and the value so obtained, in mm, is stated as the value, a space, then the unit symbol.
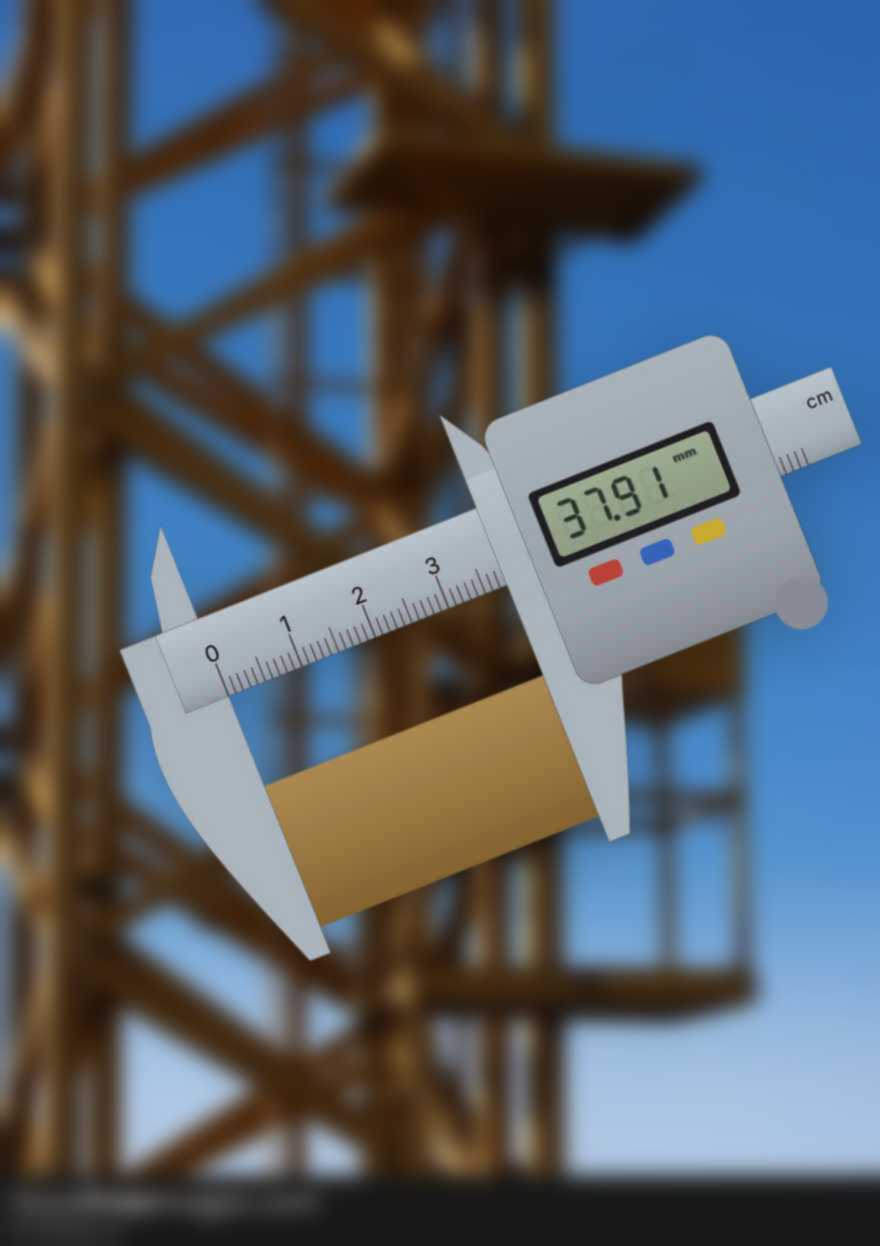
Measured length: 37.91 mm
